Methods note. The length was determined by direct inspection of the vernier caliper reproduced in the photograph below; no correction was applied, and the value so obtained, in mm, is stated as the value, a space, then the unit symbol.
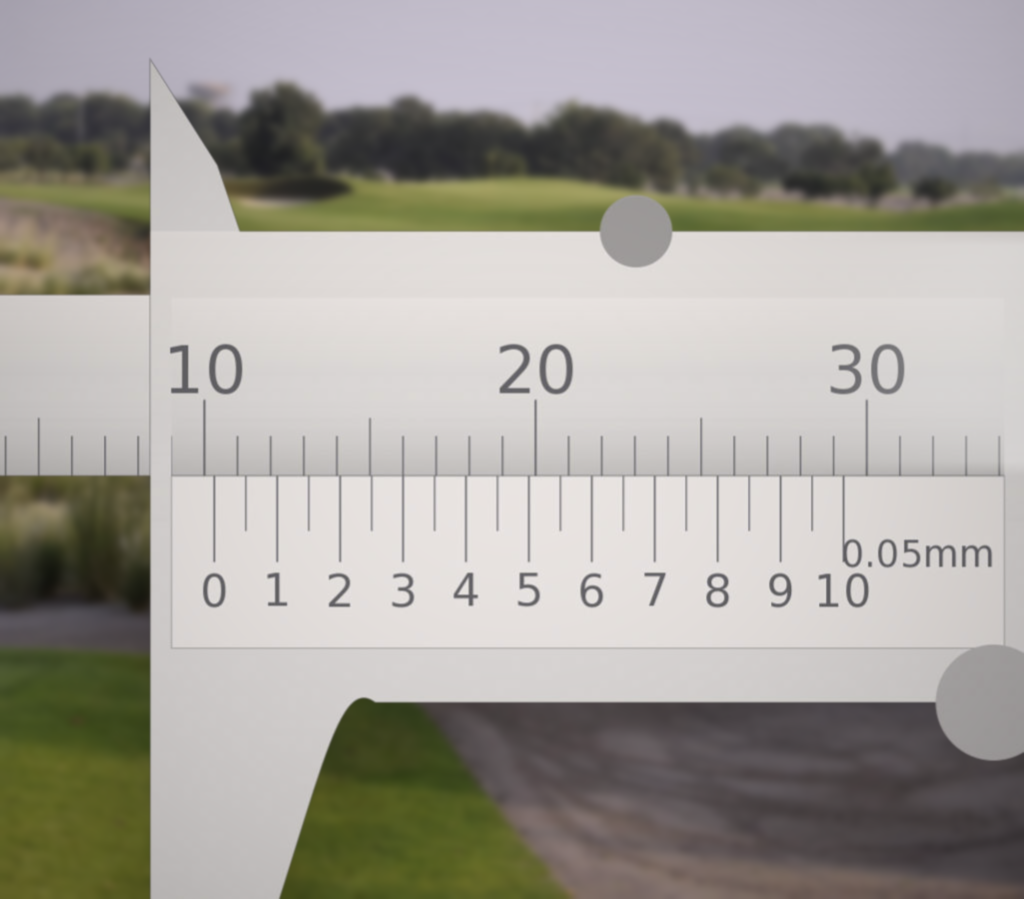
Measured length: 10.30 mm
